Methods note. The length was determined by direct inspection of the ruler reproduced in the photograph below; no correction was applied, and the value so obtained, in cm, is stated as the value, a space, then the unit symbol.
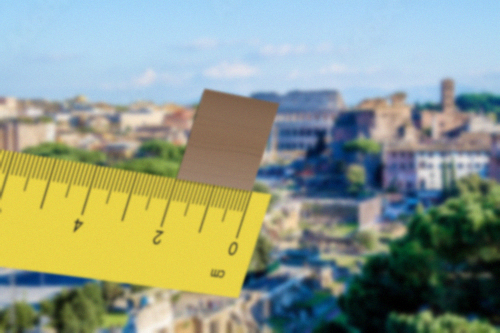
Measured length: 2 cm
